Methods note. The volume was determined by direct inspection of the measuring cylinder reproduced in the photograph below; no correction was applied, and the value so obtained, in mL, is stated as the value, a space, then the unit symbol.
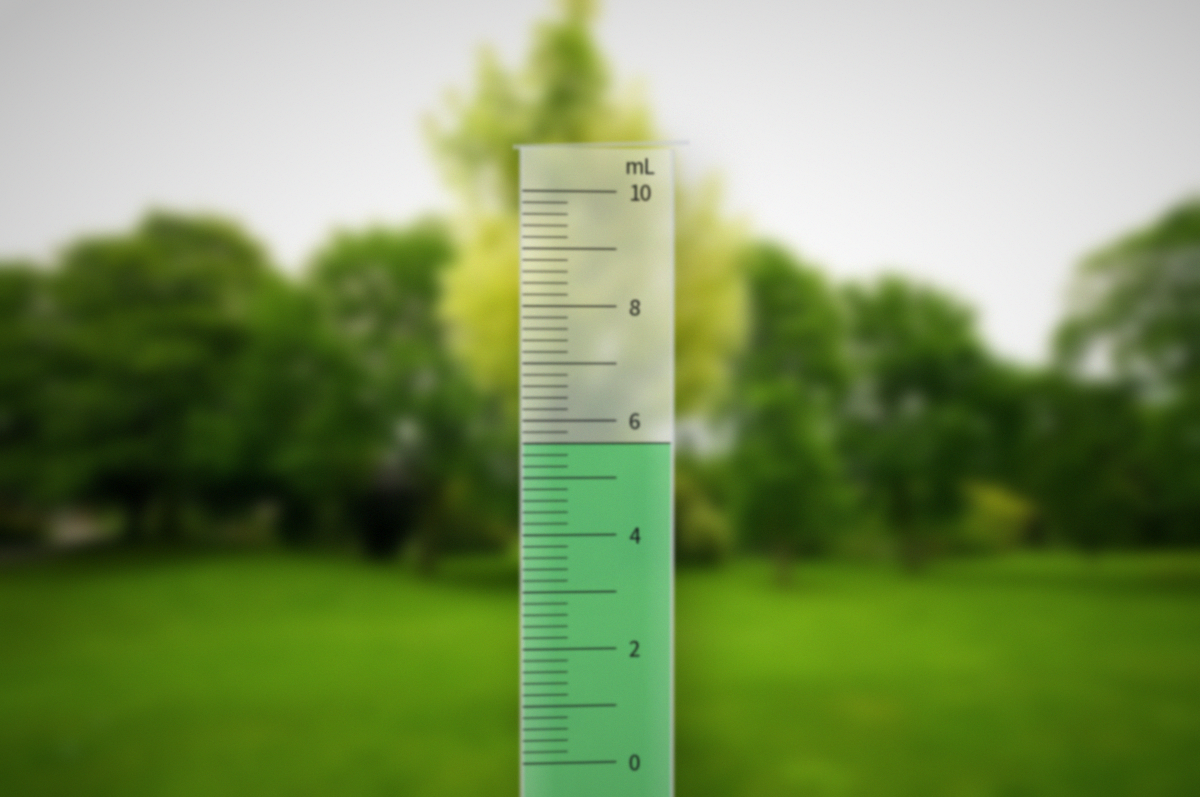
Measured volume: 5.6 mL
